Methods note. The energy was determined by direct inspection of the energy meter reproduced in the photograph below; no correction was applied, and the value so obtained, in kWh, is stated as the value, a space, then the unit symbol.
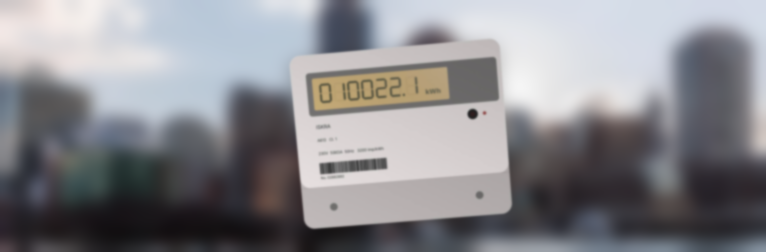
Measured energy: 10022.1 kWh
